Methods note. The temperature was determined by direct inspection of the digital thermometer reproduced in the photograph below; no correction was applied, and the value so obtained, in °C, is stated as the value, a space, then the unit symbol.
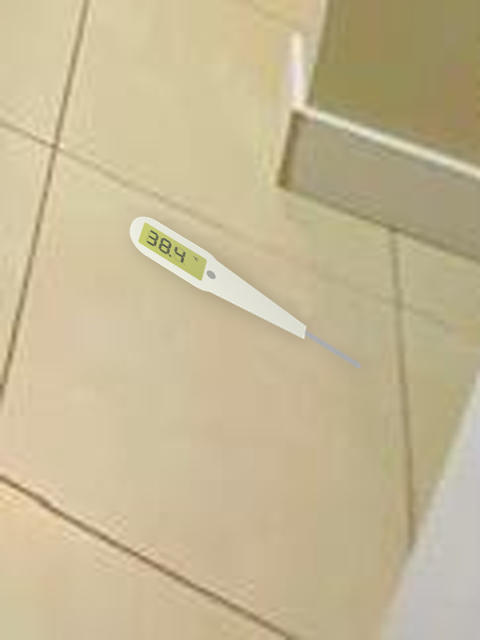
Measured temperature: 38.4 °C
